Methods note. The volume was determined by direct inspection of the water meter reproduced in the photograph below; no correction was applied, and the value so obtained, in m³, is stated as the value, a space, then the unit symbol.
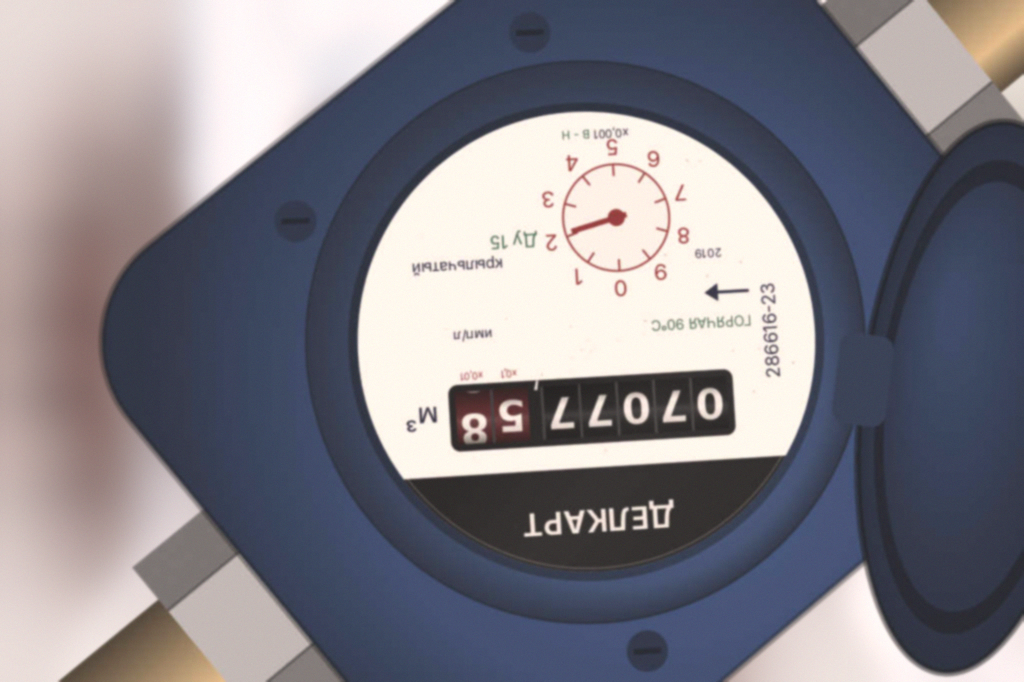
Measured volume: 7077.582 m³
